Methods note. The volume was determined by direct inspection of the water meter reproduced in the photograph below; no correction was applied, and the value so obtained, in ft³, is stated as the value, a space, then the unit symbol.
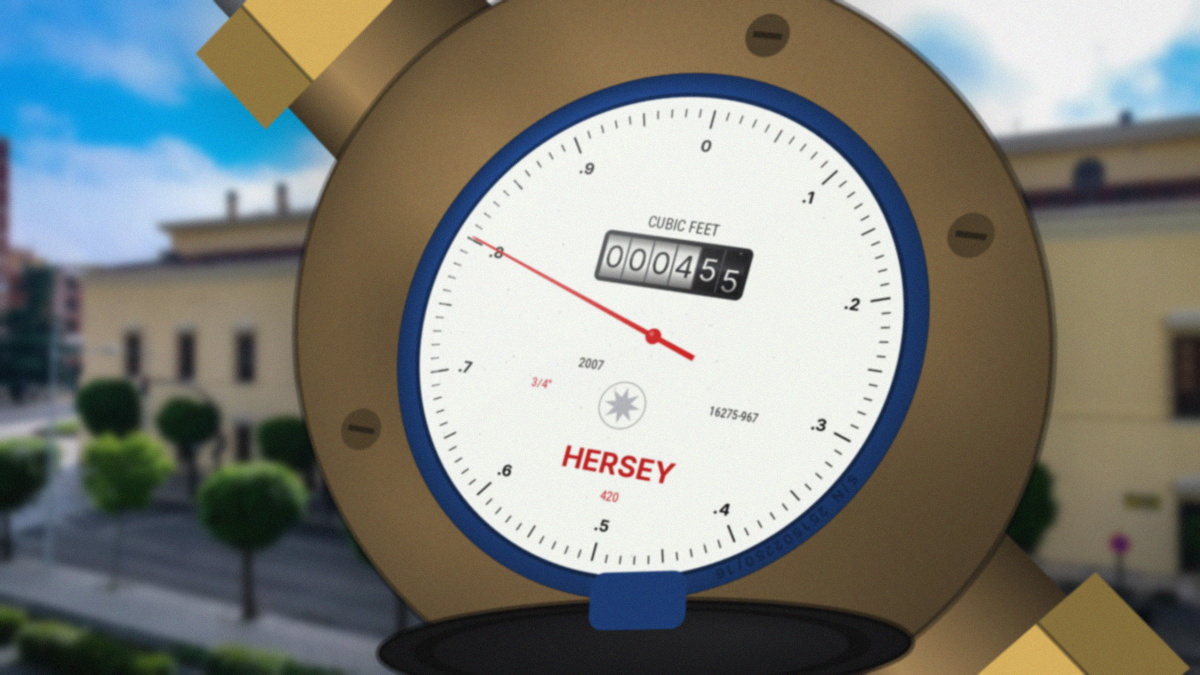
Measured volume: 454.80 ft³
